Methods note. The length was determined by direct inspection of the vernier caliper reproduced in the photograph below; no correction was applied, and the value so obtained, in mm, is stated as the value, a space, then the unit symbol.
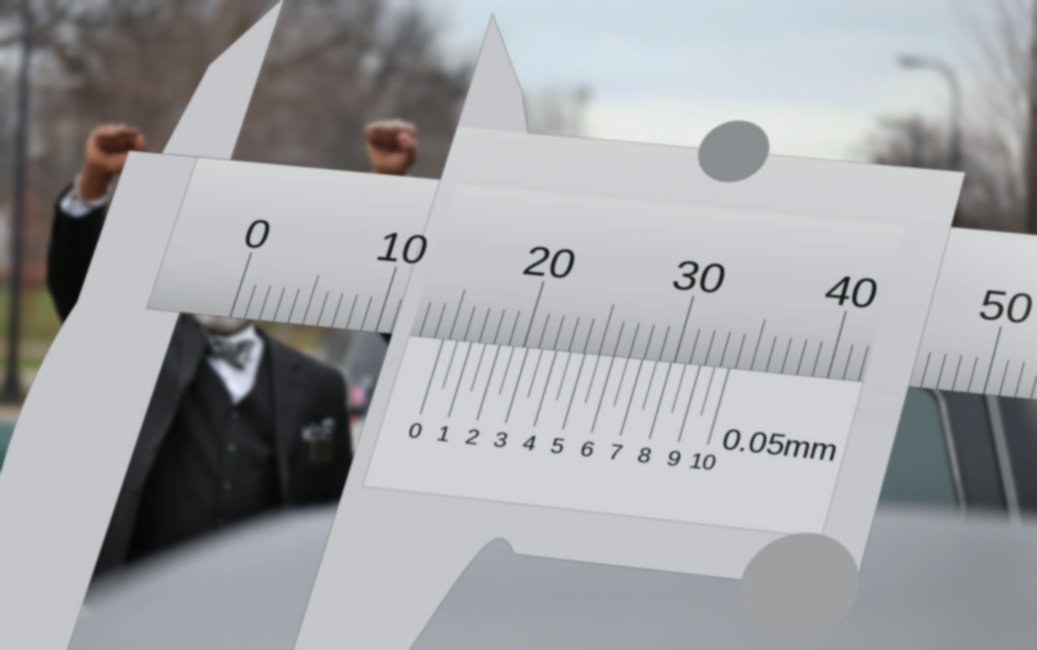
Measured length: 14.6 mm
